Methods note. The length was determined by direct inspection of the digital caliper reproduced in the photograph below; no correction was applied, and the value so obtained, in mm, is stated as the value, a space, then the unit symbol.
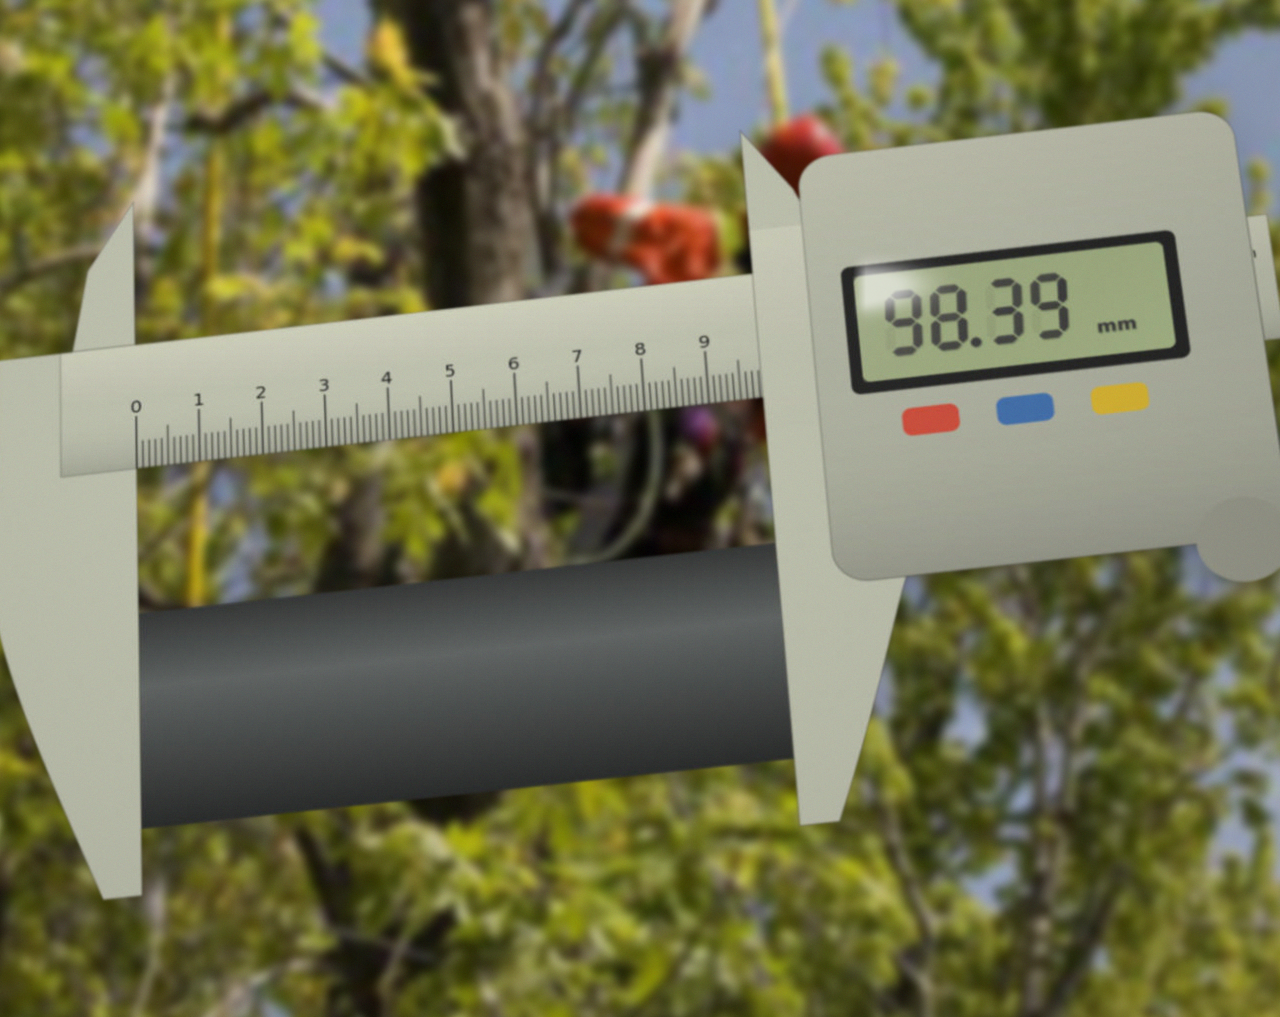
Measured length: 98.39 mm
